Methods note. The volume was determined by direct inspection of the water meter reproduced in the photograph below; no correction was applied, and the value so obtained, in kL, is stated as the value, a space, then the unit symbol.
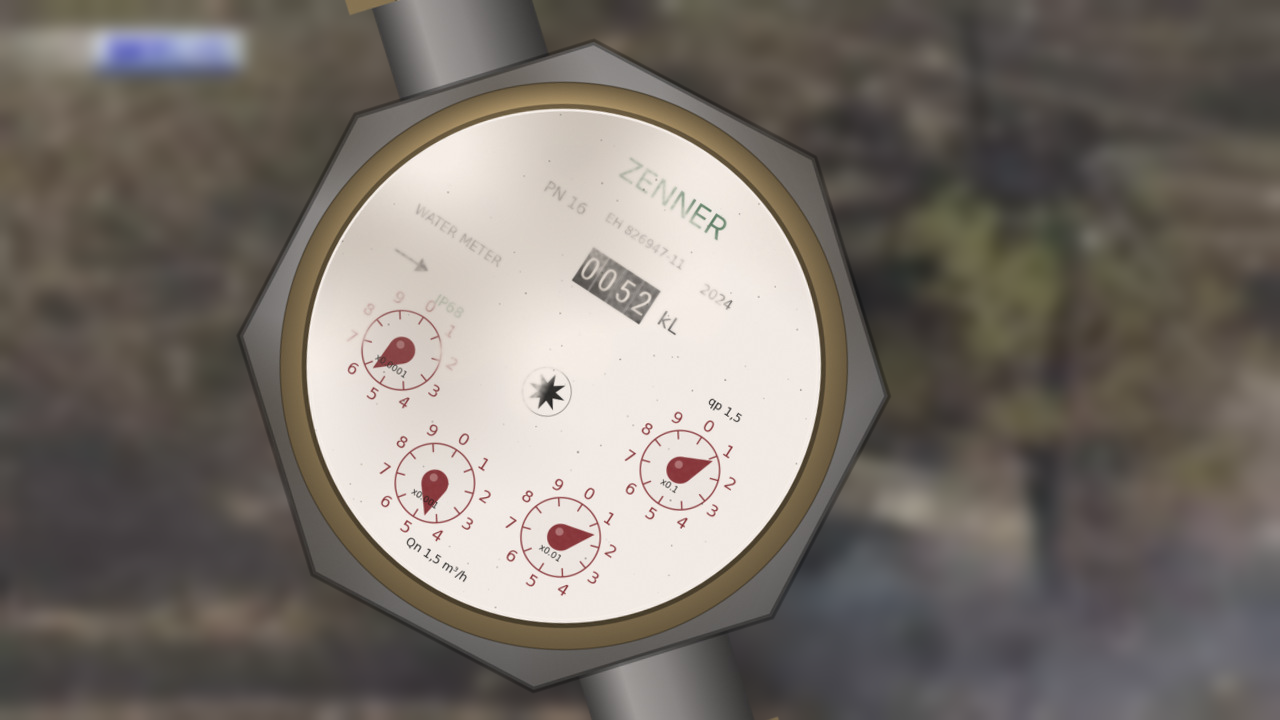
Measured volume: 52.1145 kL
